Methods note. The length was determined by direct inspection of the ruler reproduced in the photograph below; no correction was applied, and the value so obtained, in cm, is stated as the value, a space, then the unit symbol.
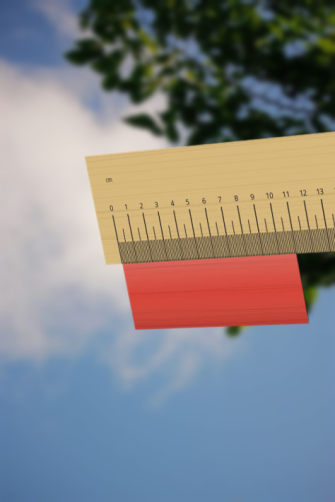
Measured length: 11 cm
